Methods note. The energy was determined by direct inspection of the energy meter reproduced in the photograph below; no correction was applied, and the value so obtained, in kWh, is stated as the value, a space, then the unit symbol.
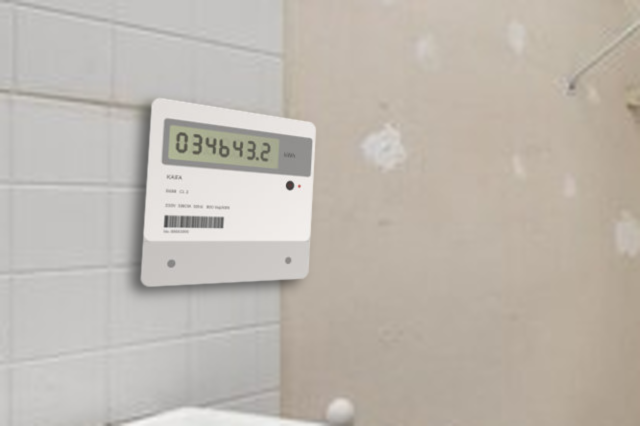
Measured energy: 34643.2 kWh
